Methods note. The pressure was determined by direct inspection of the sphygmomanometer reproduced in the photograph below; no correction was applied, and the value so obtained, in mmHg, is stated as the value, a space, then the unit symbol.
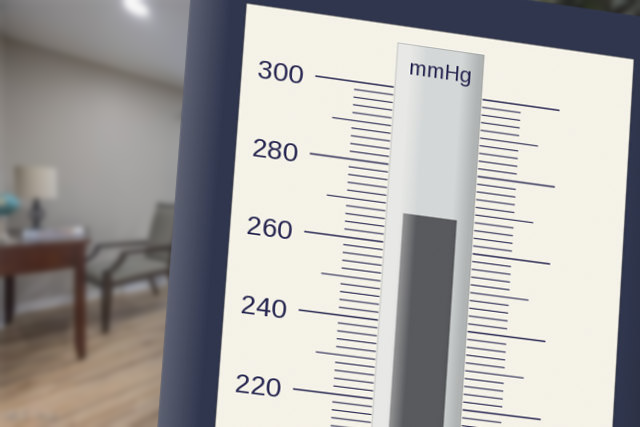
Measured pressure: 268 mmHg
